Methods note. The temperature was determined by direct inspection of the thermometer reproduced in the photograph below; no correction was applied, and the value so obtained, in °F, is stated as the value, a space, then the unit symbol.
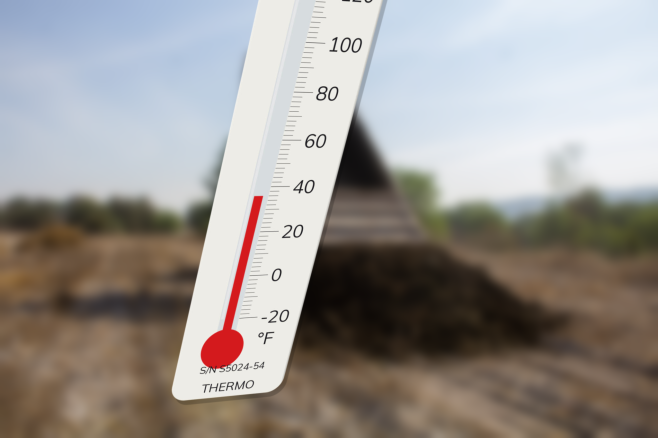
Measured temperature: 36 °F
